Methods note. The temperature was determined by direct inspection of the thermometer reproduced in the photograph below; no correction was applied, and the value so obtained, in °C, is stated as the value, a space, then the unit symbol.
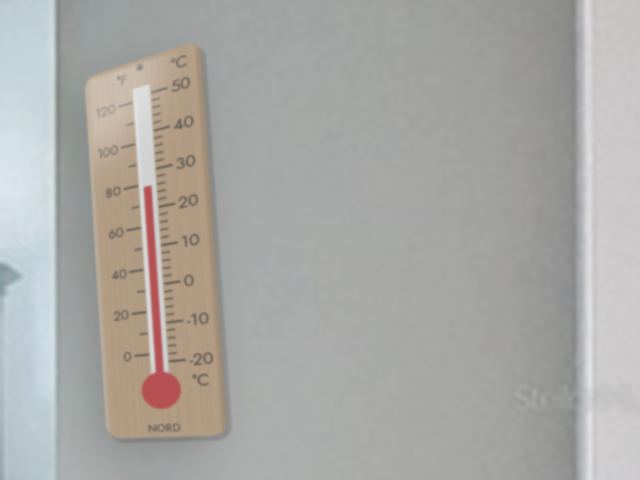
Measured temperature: 26 °C
